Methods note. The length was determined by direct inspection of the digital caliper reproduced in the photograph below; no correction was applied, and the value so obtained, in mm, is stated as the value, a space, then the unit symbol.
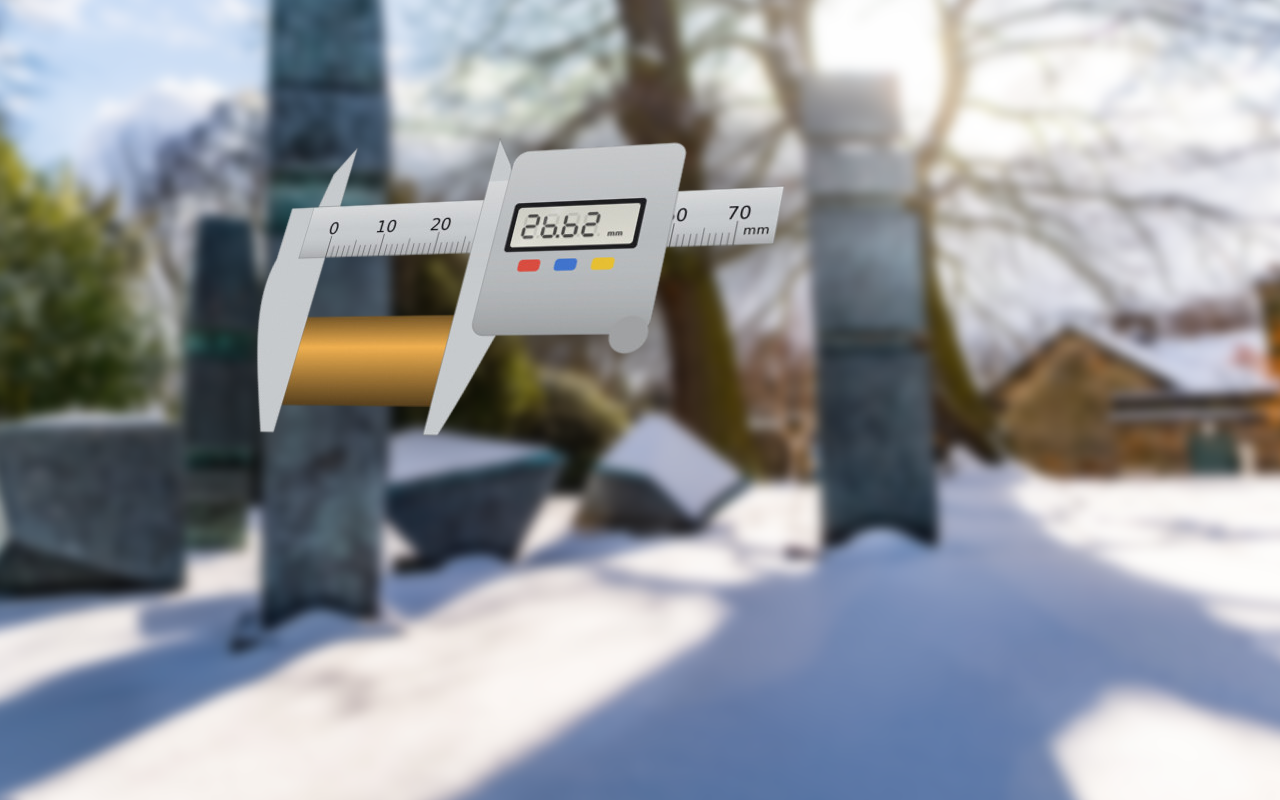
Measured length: 26.62 mm
